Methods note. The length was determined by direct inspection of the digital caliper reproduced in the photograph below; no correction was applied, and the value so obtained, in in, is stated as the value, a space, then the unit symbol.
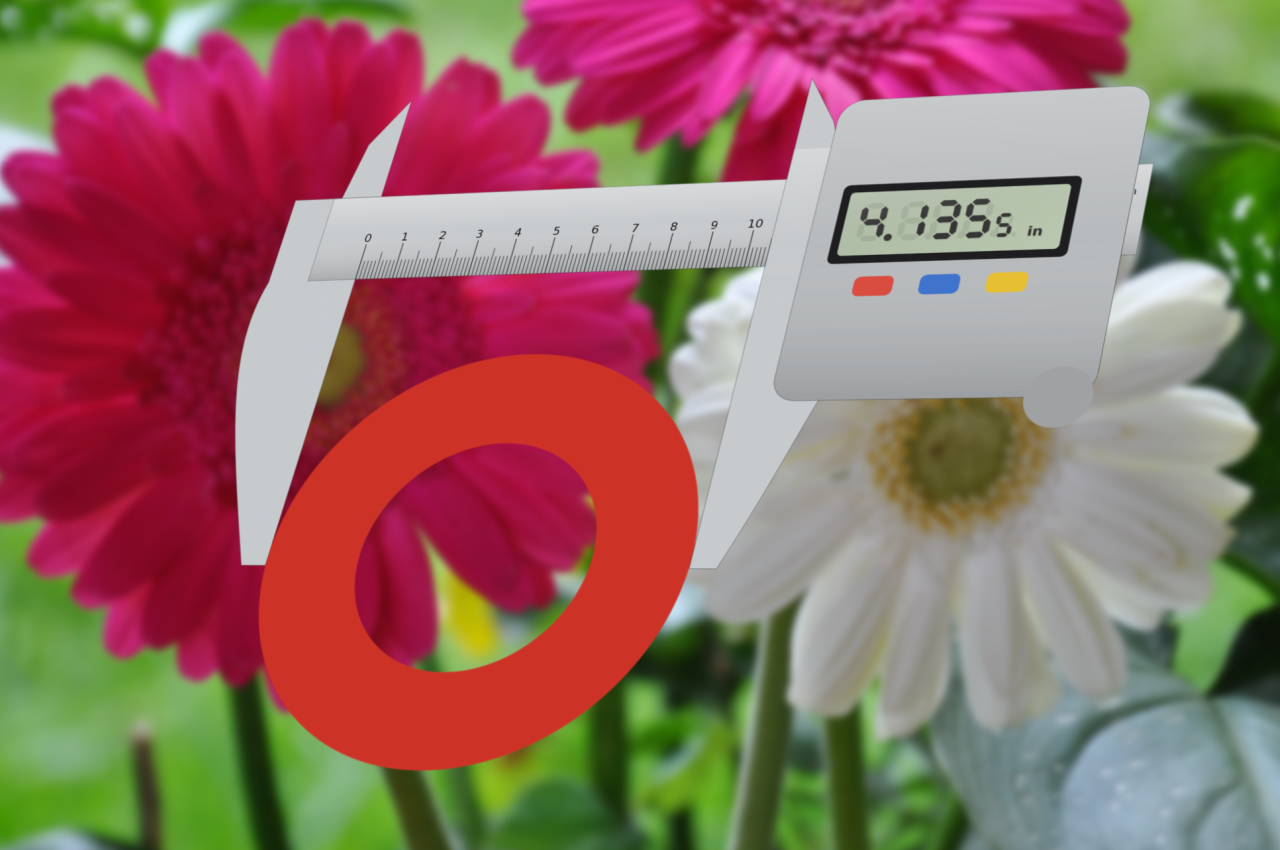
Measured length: 4.1355 in
